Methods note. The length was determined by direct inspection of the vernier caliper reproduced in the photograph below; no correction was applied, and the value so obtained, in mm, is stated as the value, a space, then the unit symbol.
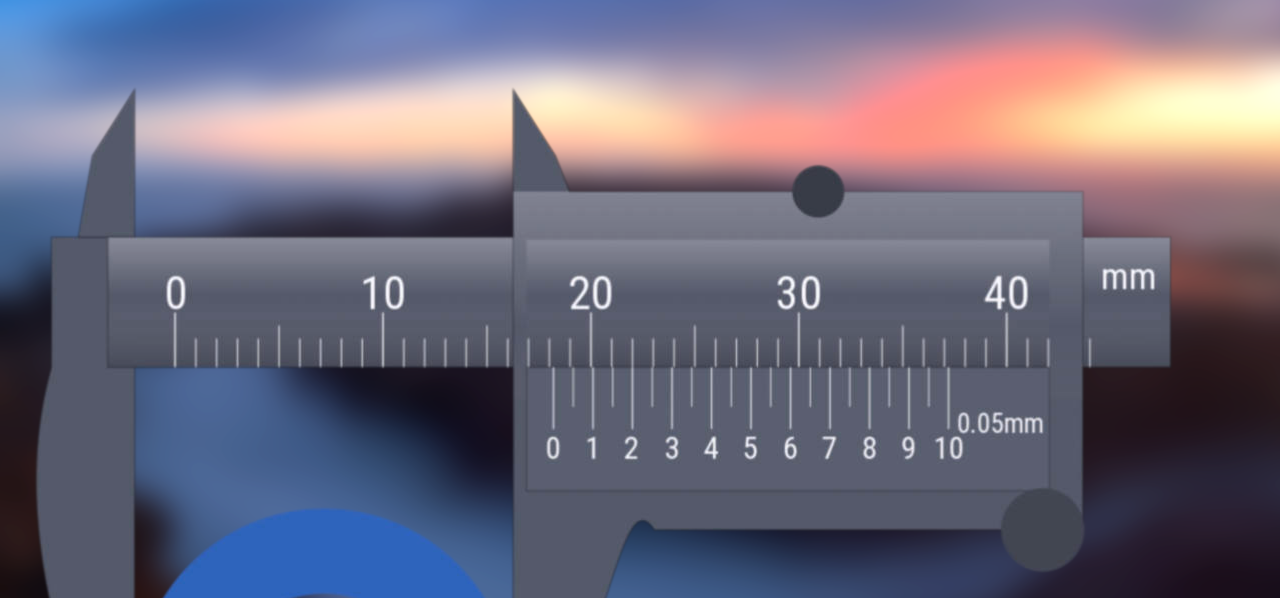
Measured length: 18.2 mm
